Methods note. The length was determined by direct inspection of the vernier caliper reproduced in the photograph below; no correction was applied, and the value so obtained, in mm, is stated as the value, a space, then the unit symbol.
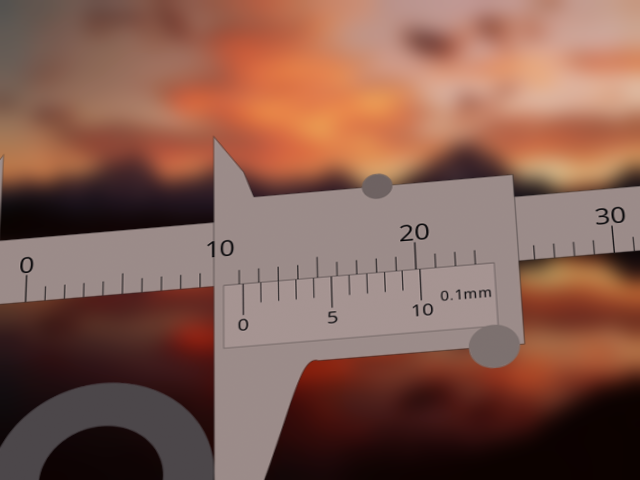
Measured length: 11.2 mm
